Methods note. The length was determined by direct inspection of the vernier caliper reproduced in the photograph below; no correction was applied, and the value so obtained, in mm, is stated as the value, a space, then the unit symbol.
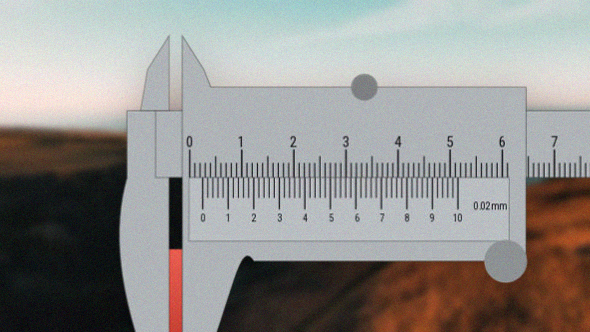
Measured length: 2.5 mm
